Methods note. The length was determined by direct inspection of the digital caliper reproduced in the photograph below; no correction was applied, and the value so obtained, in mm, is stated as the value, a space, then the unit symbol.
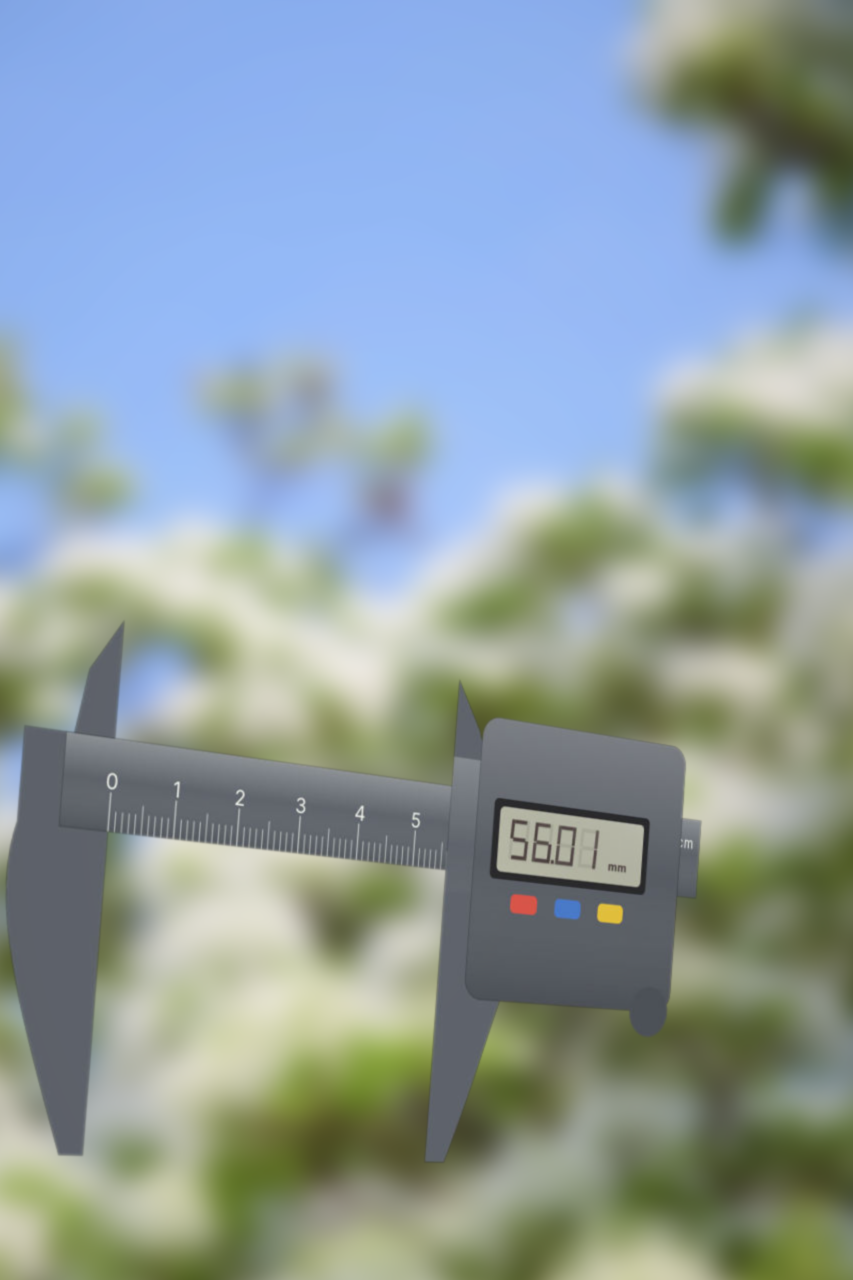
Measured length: 56.01 mm
